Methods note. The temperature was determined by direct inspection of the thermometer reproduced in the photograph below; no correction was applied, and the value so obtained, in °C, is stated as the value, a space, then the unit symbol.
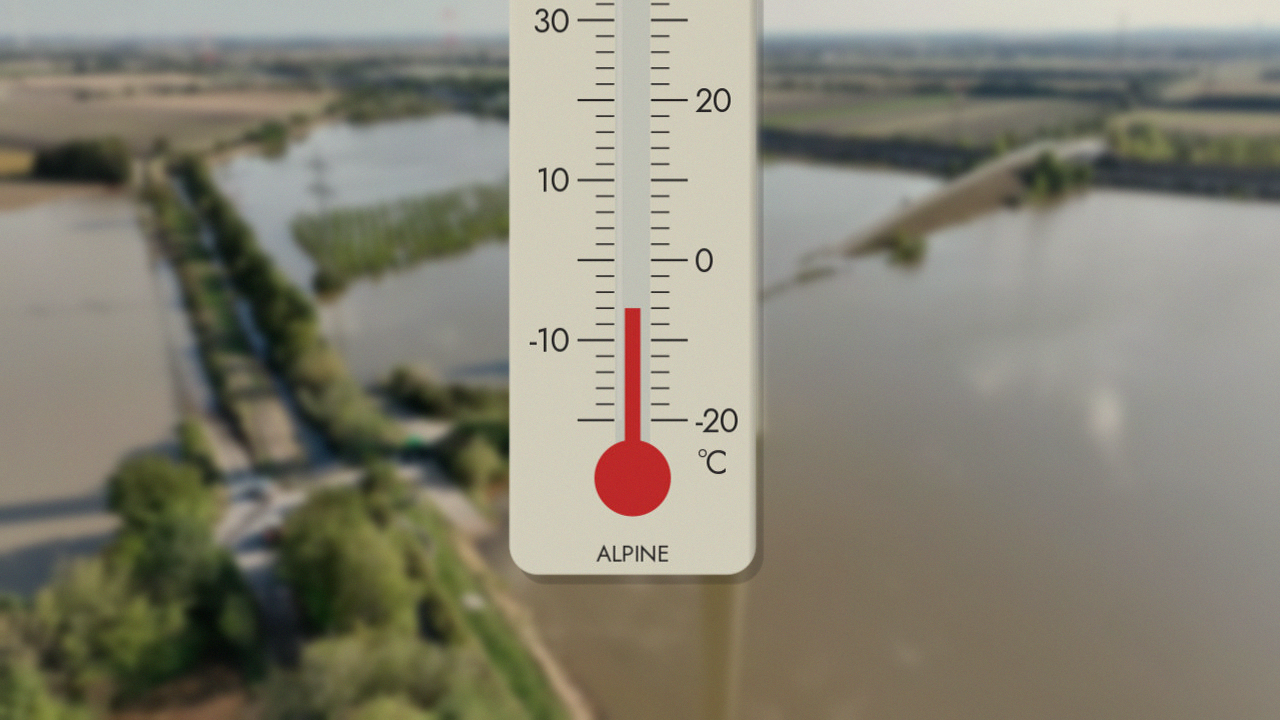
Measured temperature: -6 °C
